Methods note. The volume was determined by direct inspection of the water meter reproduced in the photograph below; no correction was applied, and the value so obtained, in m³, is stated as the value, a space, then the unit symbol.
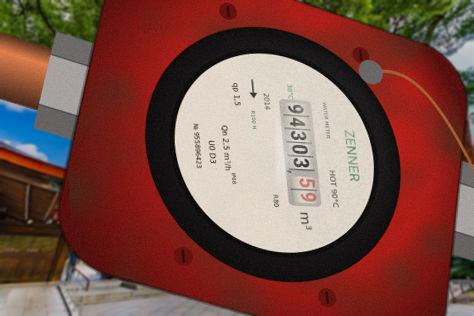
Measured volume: 94303.59 m³
